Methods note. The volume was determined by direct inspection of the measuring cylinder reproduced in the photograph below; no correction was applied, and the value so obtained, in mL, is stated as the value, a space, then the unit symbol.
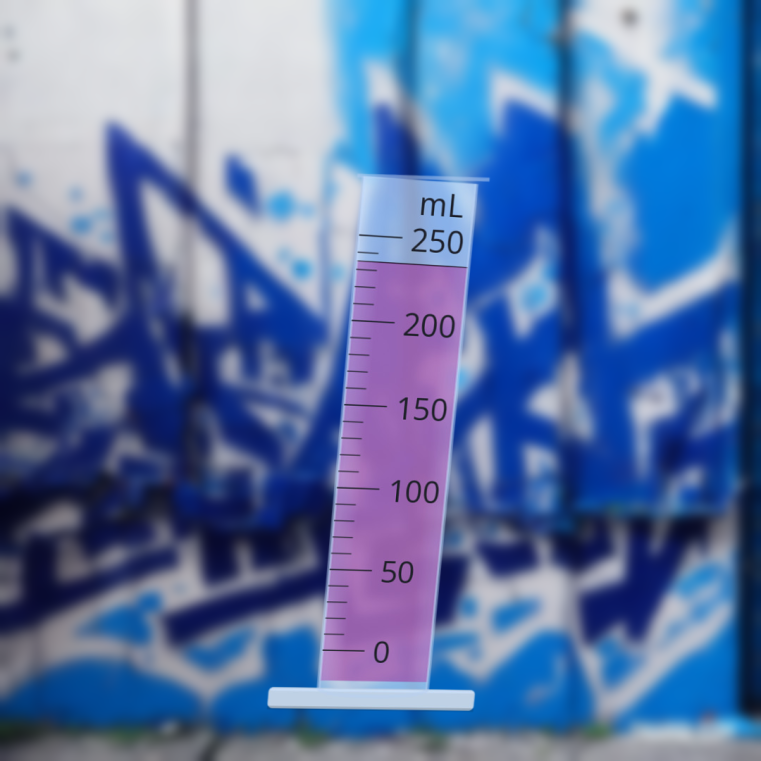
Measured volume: 235 mL
